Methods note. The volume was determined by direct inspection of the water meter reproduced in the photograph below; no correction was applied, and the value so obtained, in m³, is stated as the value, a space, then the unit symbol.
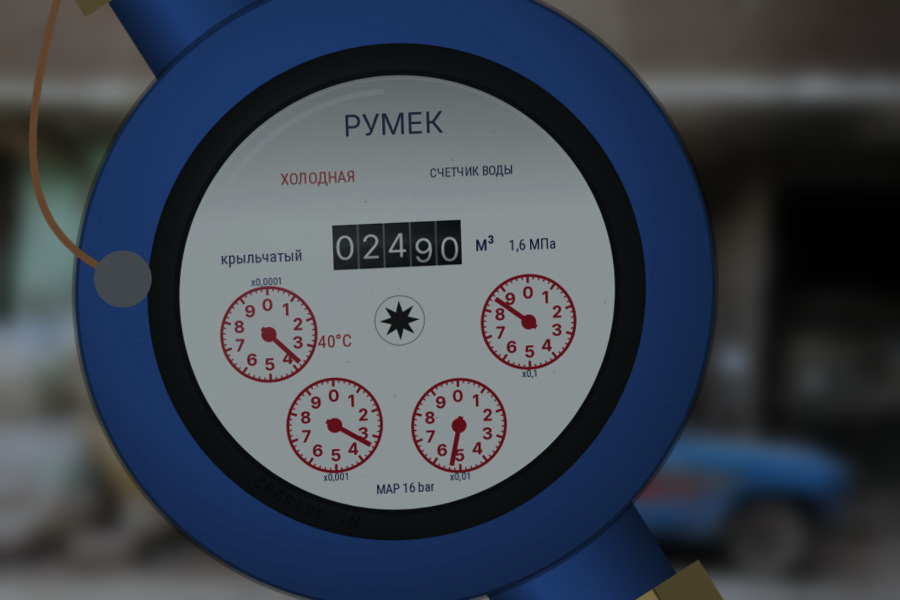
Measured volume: 2489.8533 m³
